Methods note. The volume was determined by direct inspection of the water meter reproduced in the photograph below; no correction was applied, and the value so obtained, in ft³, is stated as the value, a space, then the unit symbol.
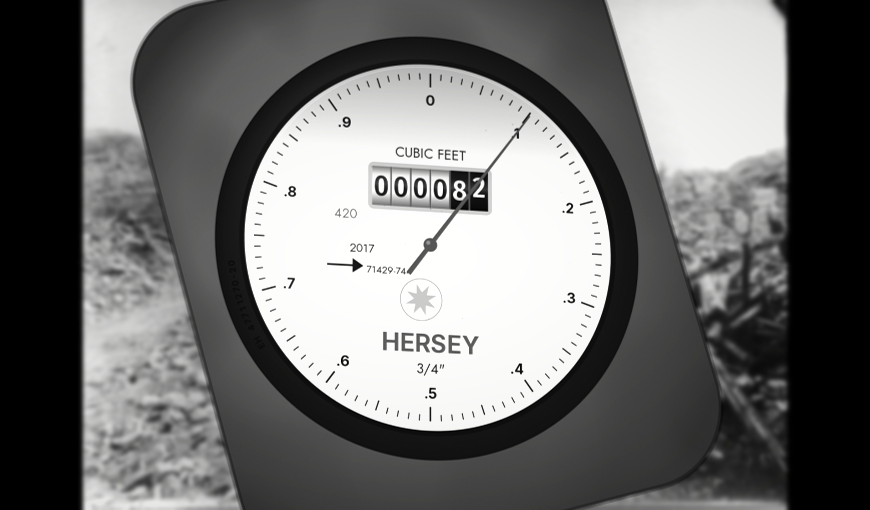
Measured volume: 82.10 ft³
